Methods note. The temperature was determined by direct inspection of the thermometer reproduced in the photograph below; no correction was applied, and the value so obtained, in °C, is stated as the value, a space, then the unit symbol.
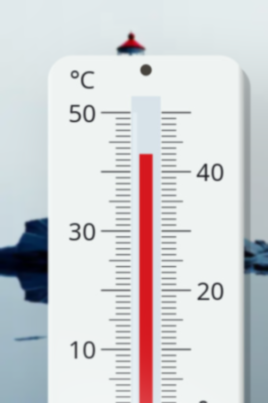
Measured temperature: 43 °C
